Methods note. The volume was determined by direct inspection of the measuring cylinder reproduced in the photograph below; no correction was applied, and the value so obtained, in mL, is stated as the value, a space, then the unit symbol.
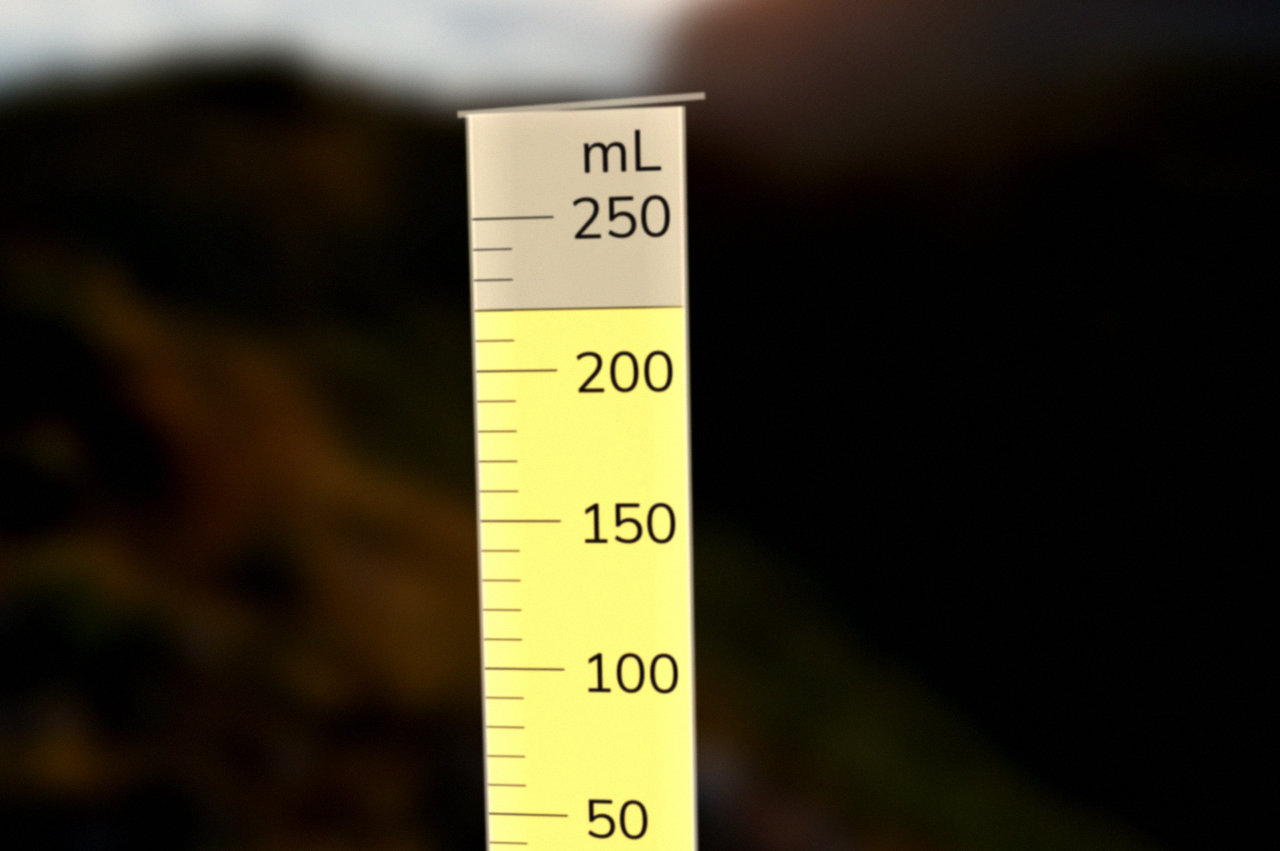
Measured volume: 220 mL
